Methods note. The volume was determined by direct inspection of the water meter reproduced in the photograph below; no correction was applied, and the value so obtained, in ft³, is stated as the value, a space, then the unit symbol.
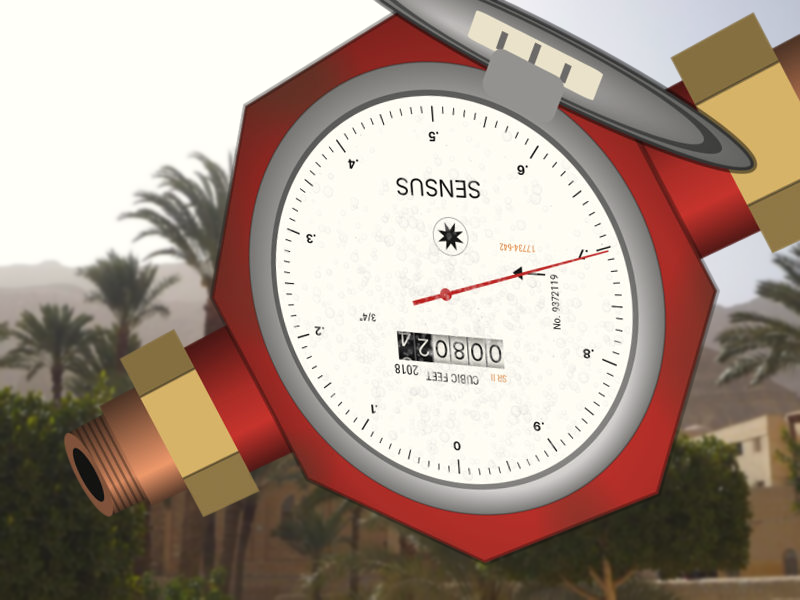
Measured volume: 8023.70 ft³
